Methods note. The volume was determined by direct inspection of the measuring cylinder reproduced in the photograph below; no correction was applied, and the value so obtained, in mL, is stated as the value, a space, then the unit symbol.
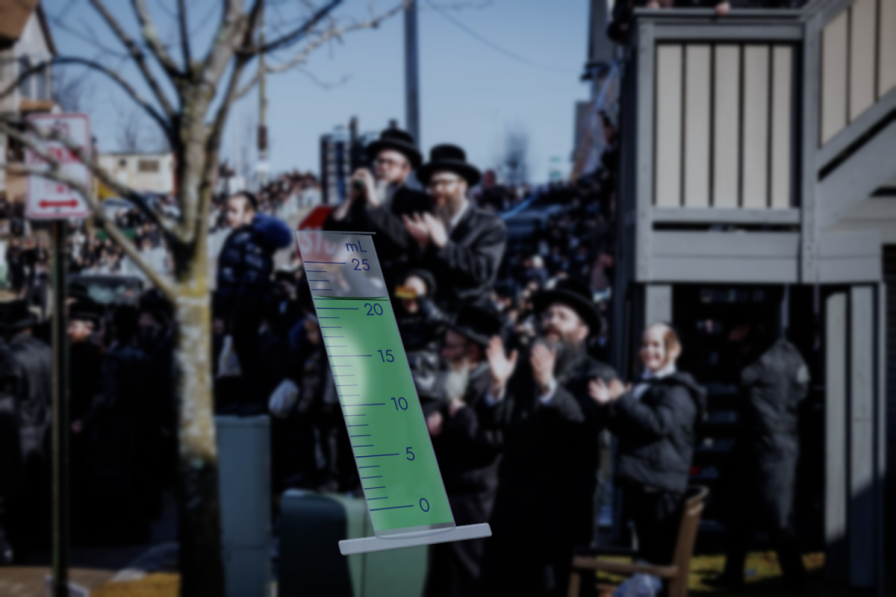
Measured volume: 21 mL
